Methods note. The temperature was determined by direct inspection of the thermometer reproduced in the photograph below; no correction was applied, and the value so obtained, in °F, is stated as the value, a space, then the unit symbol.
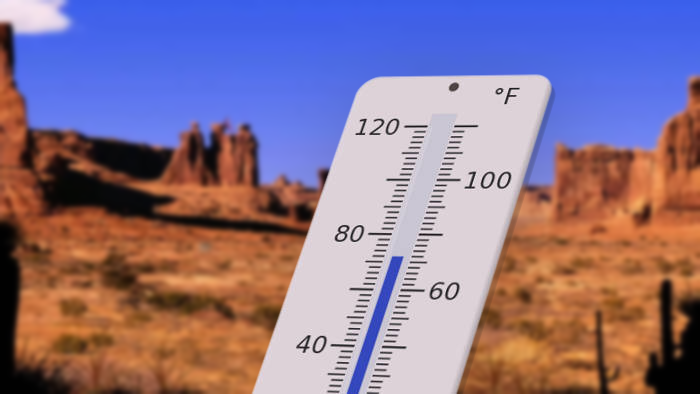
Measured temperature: 72 °F
